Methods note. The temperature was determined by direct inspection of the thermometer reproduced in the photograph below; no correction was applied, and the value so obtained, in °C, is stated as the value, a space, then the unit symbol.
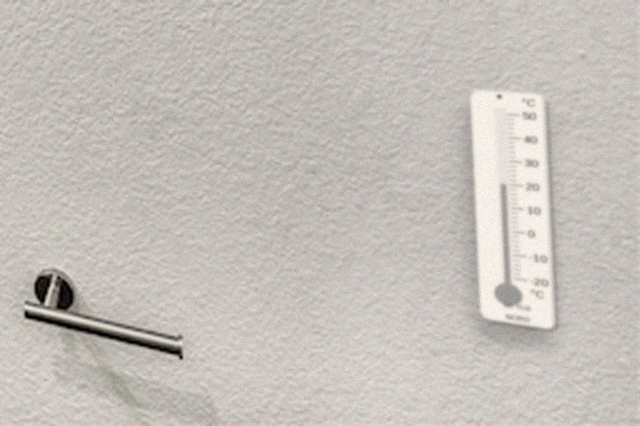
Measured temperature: 20 °C
